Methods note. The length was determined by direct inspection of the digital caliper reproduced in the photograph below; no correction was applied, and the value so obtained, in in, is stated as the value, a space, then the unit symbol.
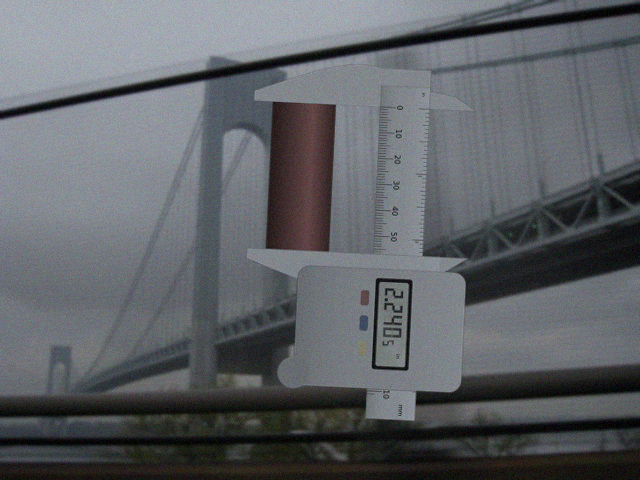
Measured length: 2.2405 in
